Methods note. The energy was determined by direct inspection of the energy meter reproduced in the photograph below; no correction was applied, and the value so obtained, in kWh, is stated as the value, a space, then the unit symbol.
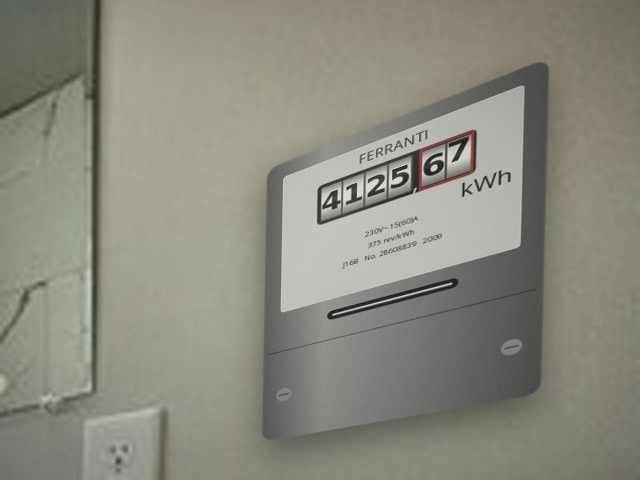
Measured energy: 4125.67 kWh
